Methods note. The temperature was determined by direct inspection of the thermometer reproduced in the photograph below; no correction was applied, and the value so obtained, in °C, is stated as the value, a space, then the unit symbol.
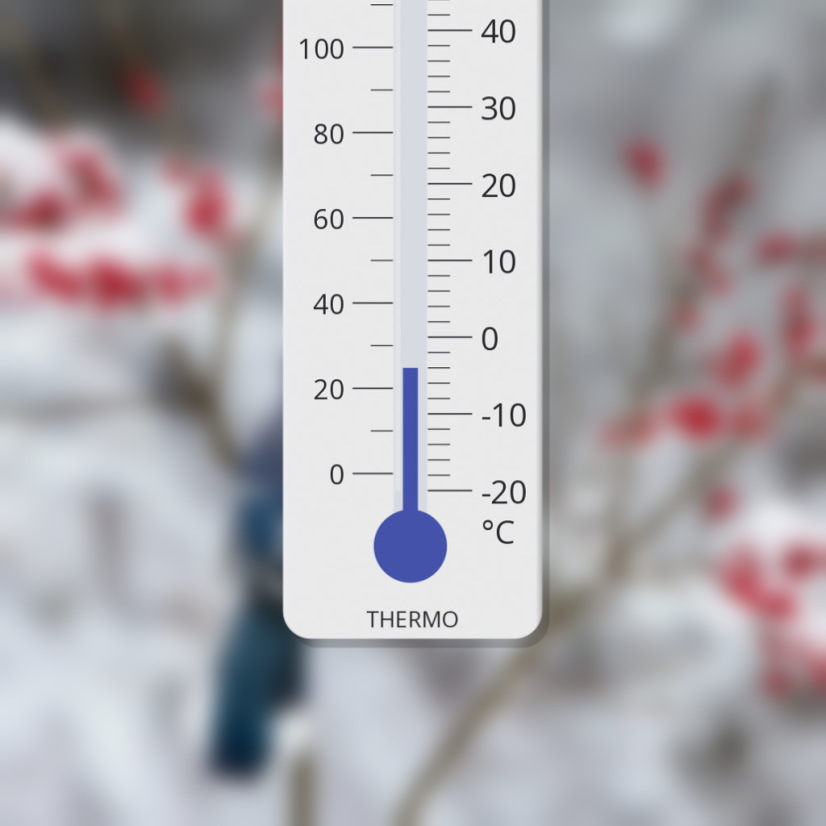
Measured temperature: -4 °C
